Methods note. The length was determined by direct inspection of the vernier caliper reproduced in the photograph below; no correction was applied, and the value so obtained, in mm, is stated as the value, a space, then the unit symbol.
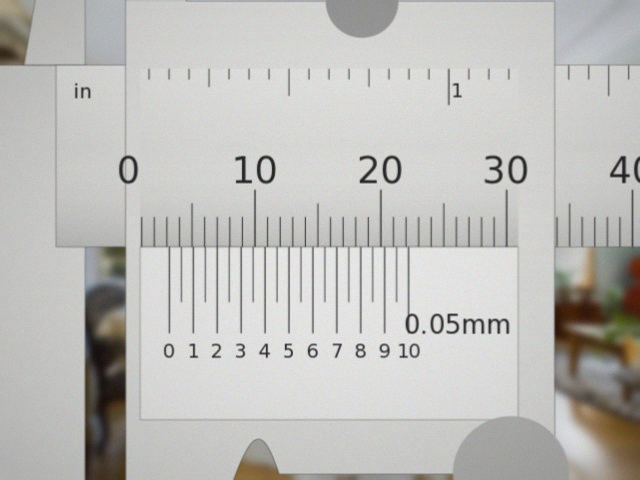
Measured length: 3.2 mm
